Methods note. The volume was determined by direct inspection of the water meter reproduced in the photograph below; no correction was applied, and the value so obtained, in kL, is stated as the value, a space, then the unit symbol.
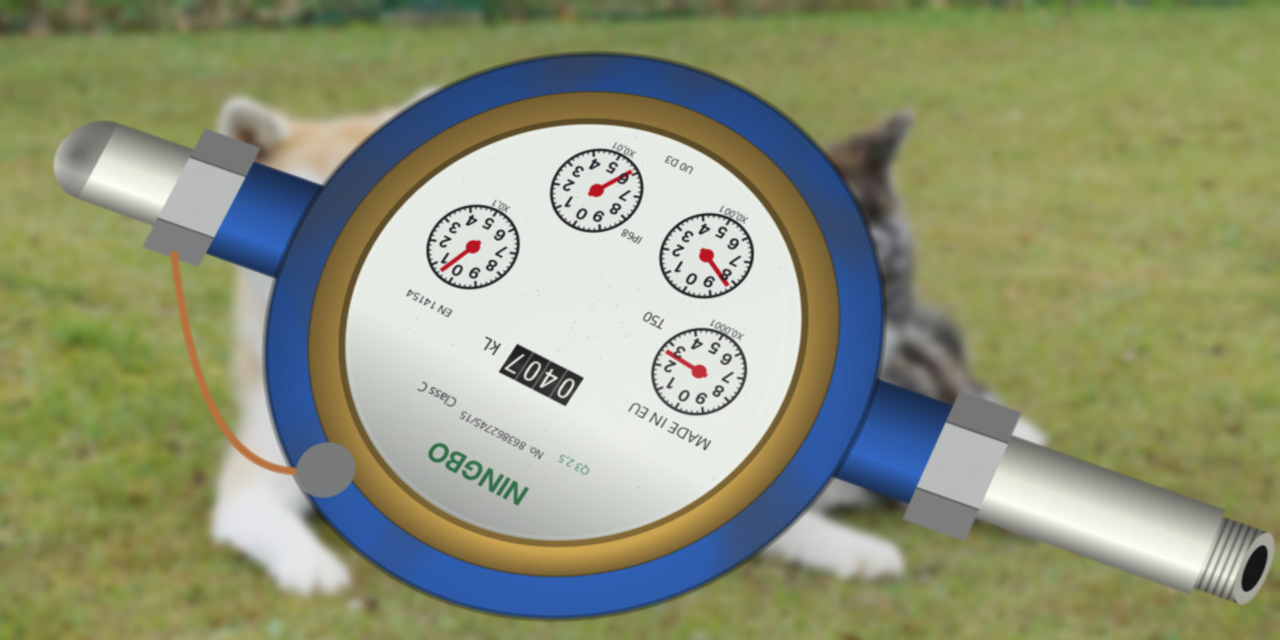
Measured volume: 407.0582 kL
